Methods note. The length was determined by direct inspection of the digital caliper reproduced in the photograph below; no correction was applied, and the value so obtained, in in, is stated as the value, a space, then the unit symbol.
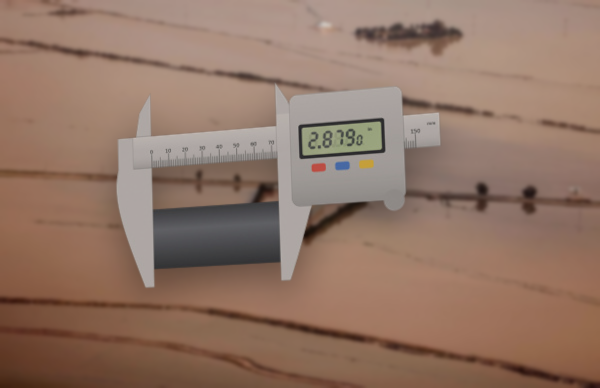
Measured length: 2.8790 in
